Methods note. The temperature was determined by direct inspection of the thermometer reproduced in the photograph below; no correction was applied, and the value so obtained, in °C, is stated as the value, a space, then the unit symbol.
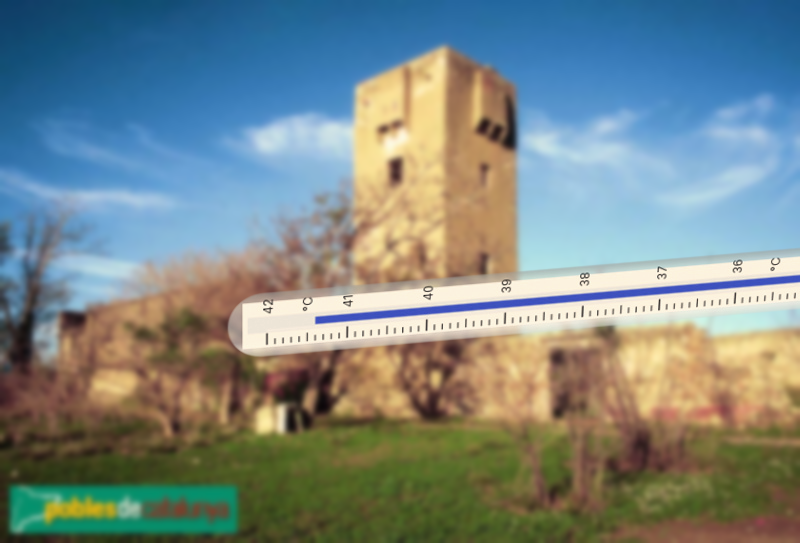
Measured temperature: 41.4 °C
